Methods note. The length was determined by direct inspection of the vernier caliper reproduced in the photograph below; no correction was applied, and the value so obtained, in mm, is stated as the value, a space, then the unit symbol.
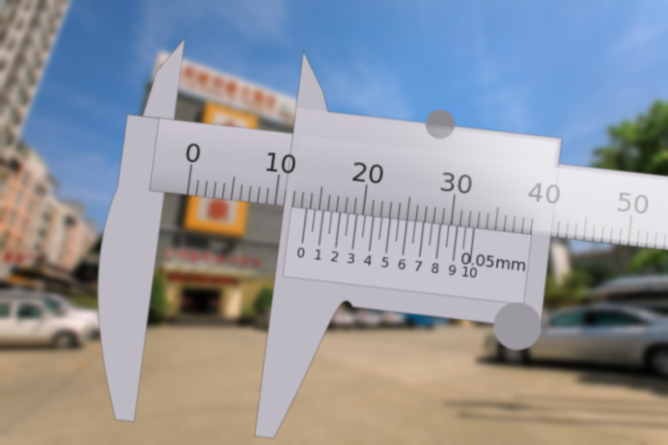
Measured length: 13.6 mm
